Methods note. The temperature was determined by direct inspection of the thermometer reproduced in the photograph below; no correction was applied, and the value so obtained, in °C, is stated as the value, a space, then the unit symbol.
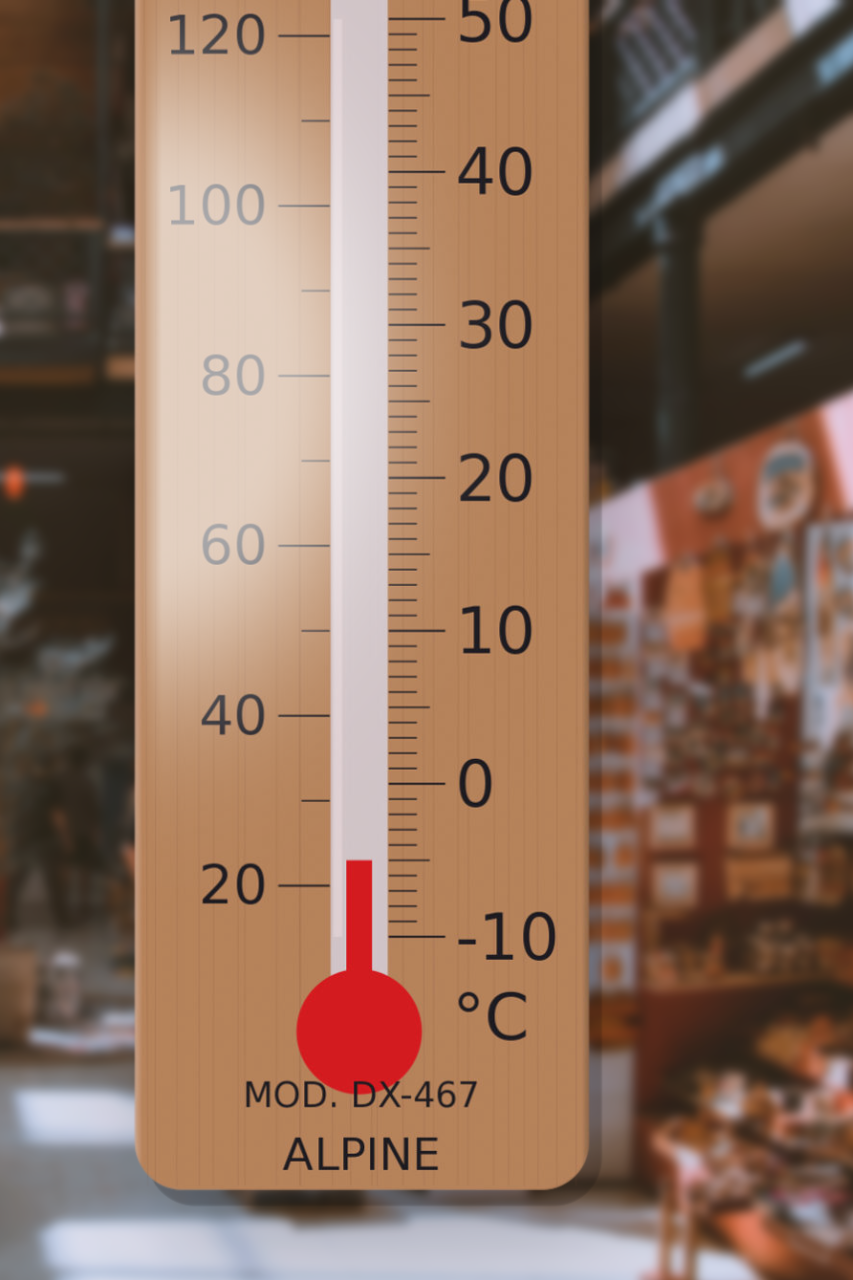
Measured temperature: -5 °C
